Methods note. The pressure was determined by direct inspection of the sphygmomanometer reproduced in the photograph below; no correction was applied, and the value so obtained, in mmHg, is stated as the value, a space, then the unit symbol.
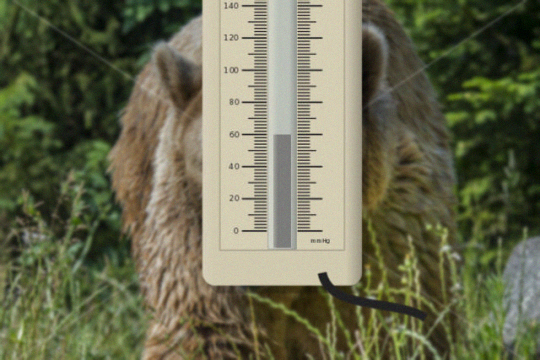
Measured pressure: 60 mmHg
